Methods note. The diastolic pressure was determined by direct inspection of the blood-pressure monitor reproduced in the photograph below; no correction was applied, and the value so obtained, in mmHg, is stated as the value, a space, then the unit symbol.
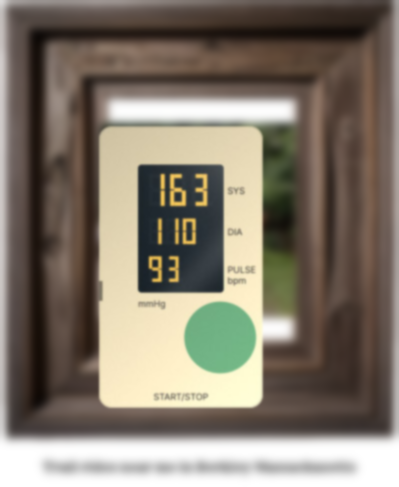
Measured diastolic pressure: 110 mmHg
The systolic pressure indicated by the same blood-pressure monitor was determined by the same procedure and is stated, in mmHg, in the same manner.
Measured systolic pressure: 163 mmHg
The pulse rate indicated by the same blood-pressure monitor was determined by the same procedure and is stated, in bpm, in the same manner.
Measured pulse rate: 93 bpm
